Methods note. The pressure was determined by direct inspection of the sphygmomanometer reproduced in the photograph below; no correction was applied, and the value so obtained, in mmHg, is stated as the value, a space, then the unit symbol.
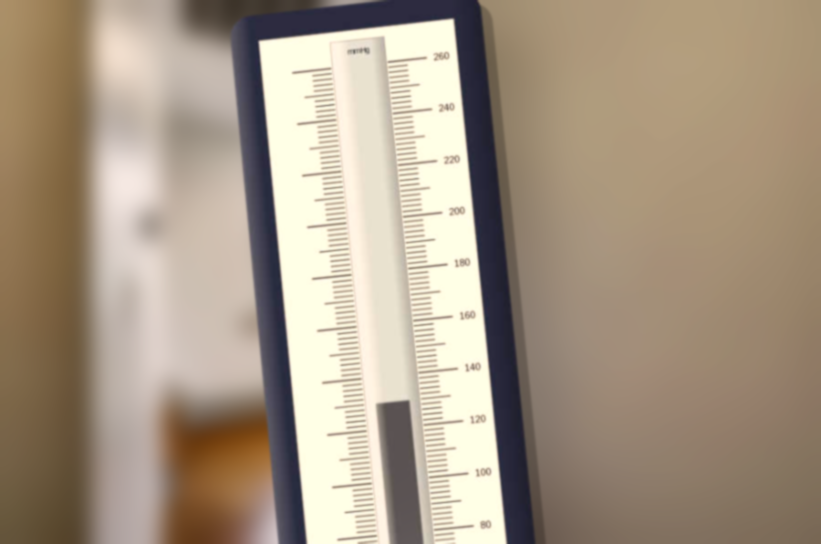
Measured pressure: 130 mmHg
